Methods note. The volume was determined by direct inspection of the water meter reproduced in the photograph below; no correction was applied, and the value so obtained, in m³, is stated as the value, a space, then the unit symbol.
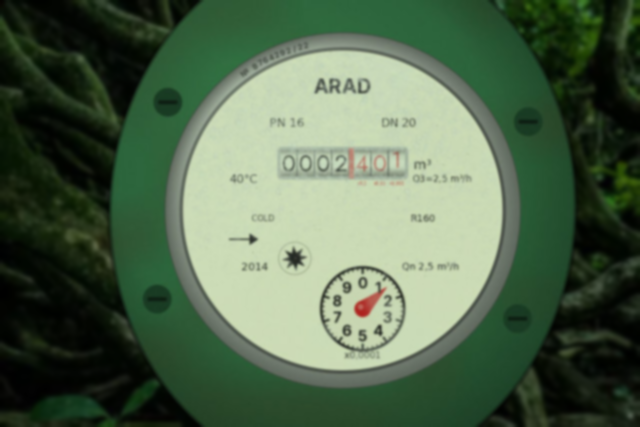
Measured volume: 2.4011 m³
